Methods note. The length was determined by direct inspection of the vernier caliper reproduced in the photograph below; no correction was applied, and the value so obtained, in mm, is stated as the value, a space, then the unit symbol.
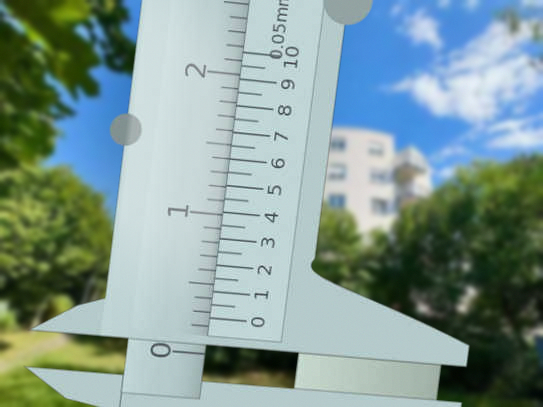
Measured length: 2.6 mm
